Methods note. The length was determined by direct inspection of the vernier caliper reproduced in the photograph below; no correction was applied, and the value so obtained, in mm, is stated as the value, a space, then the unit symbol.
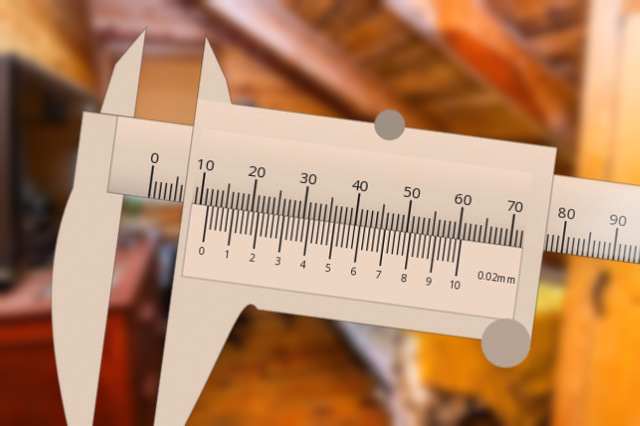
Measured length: 11.5 mm
